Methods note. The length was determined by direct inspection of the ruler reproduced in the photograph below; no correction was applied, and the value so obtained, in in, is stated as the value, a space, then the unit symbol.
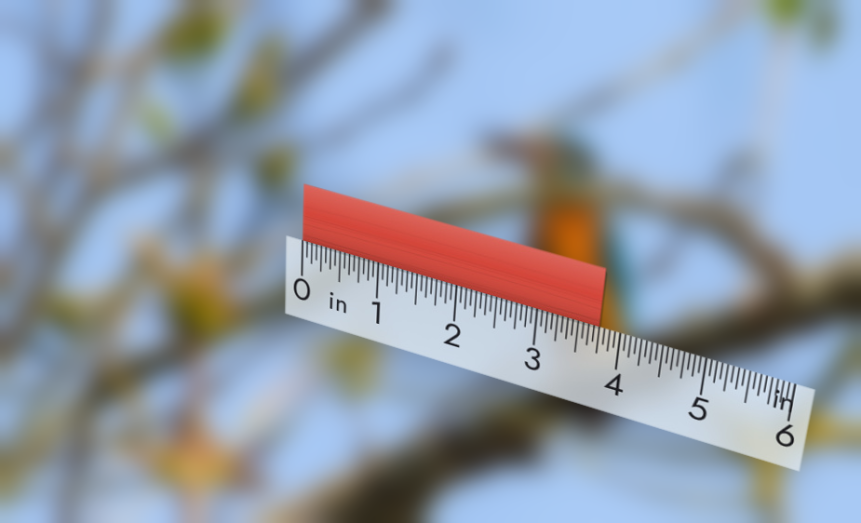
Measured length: 3.75 in
